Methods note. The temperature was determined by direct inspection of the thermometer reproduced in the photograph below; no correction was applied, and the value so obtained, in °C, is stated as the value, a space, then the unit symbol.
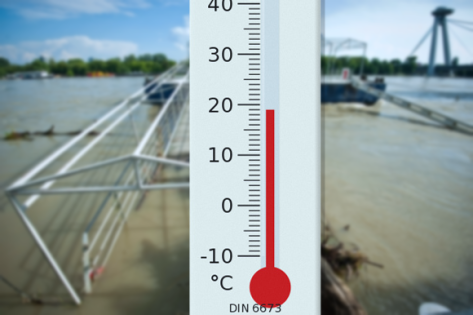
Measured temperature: 19 °C
